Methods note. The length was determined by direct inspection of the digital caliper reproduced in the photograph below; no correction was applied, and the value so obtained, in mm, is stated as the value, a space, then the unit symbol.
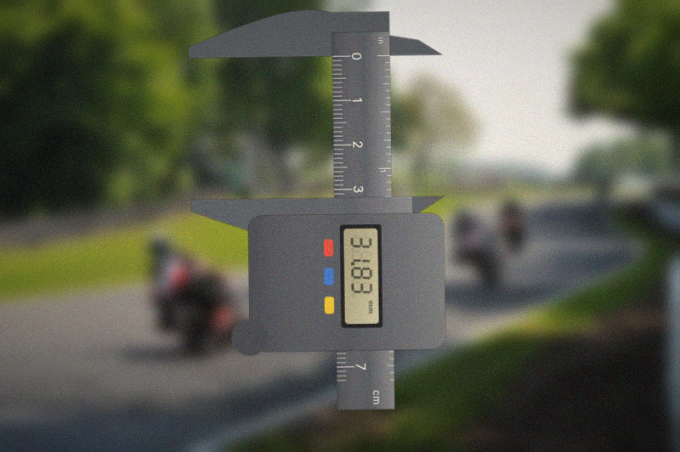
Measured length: 31.83 mm
